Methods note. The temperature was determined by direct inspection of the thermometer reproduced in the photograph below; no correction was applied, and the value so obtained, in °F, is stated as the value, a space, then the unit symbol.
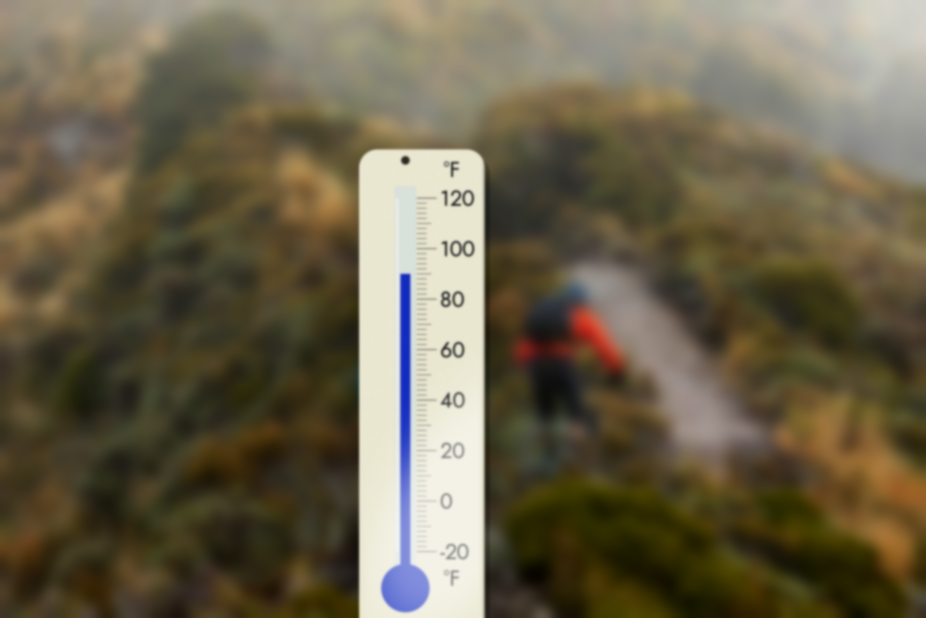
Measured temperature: 90 °F
